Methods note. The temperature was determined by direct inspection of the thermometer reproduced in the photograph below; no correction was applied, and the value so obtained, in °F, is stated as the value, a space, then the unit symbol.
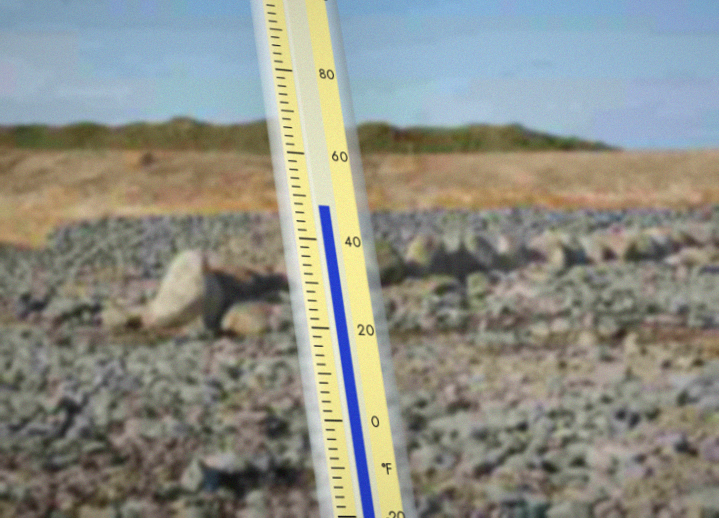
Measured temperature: 48 °F
